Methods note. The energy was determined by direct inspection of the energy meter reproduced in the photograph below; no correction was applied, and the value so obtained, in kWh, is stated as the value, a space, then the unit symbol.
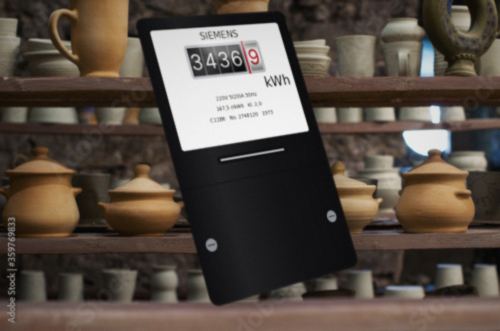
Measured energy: 3436.9 kWh
